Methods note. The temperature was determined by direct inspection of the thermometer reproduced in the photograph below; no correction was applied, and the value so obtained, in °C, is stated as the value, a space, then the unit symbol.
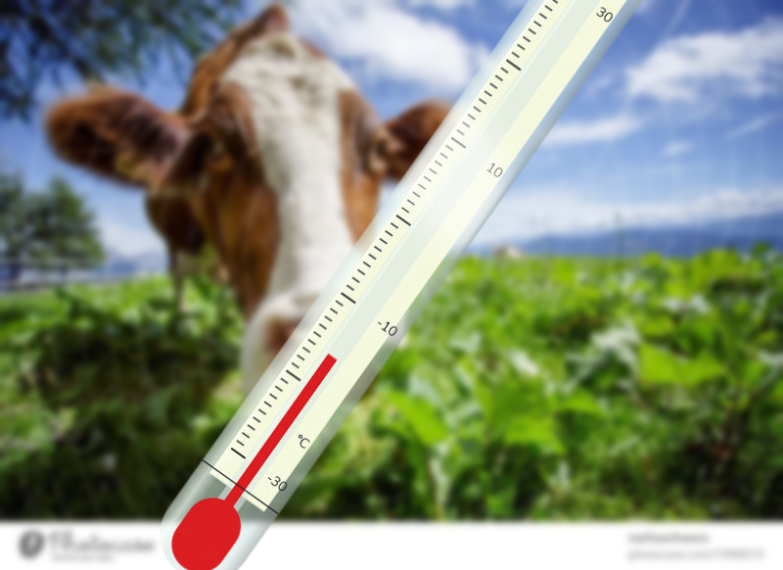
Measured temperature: -16 °C
